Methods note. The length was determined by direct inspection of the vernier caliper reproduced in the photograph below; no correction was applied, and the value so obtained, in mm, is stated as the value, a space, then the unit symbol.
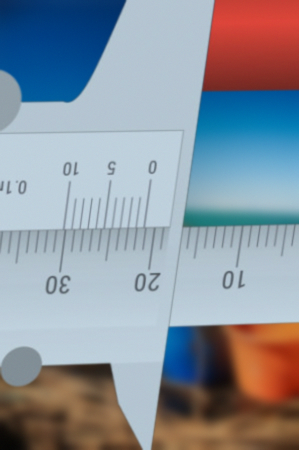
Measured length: 21.2 mm
